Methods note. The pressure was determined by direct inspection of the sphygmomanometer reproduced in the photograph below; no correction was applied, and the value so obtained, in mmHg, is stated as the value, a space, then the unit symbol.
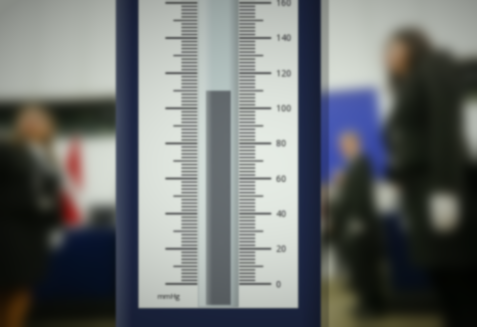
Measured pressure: 110 mmHg
